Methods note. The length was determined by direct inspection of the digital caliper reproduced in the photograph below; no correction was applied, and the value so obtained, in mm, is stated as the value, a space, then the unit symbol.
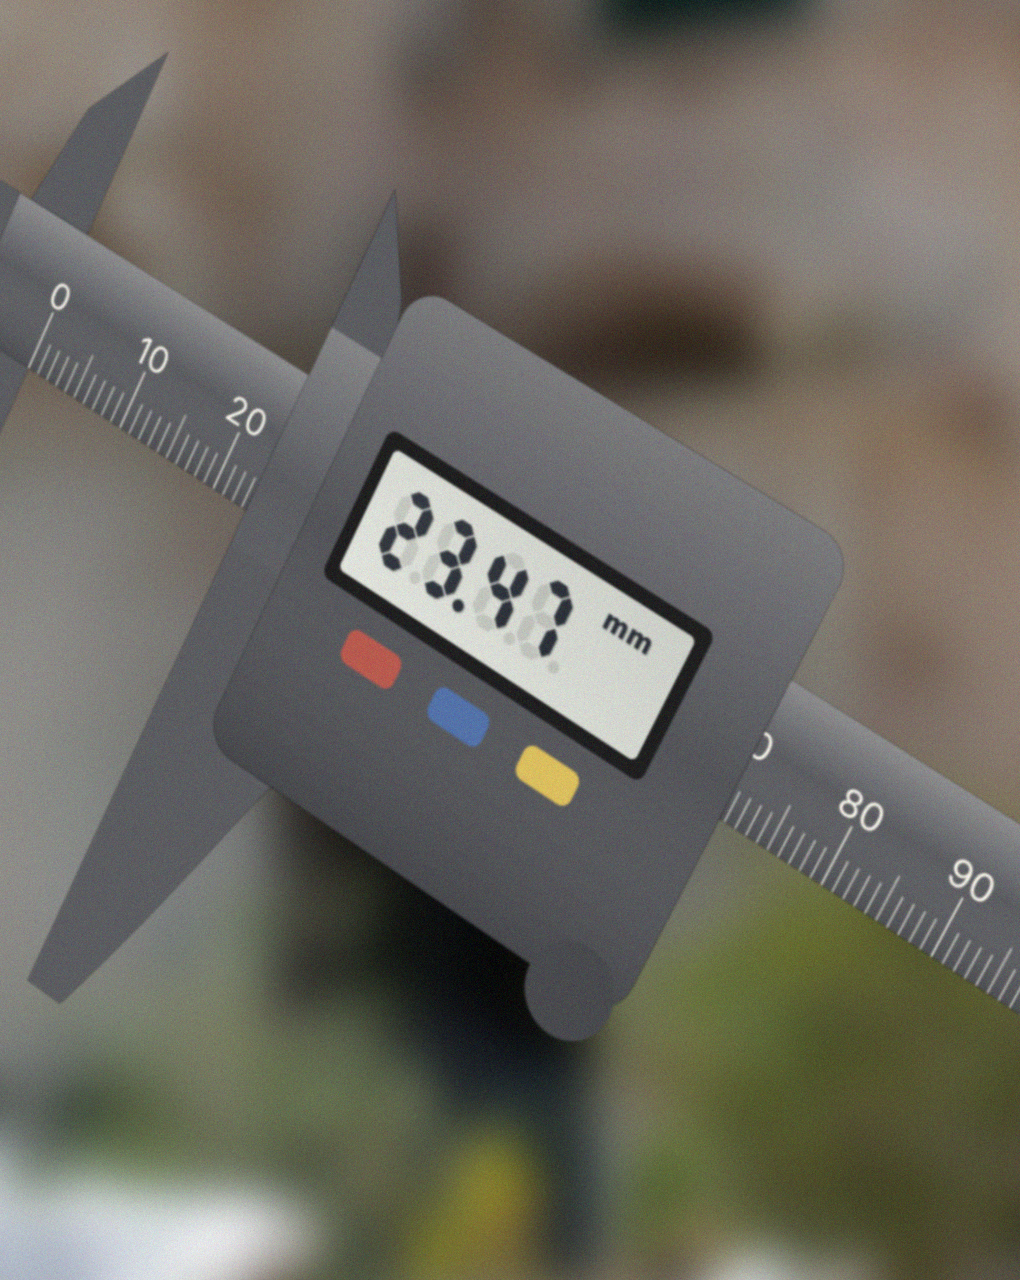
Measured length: 23.47 mm
